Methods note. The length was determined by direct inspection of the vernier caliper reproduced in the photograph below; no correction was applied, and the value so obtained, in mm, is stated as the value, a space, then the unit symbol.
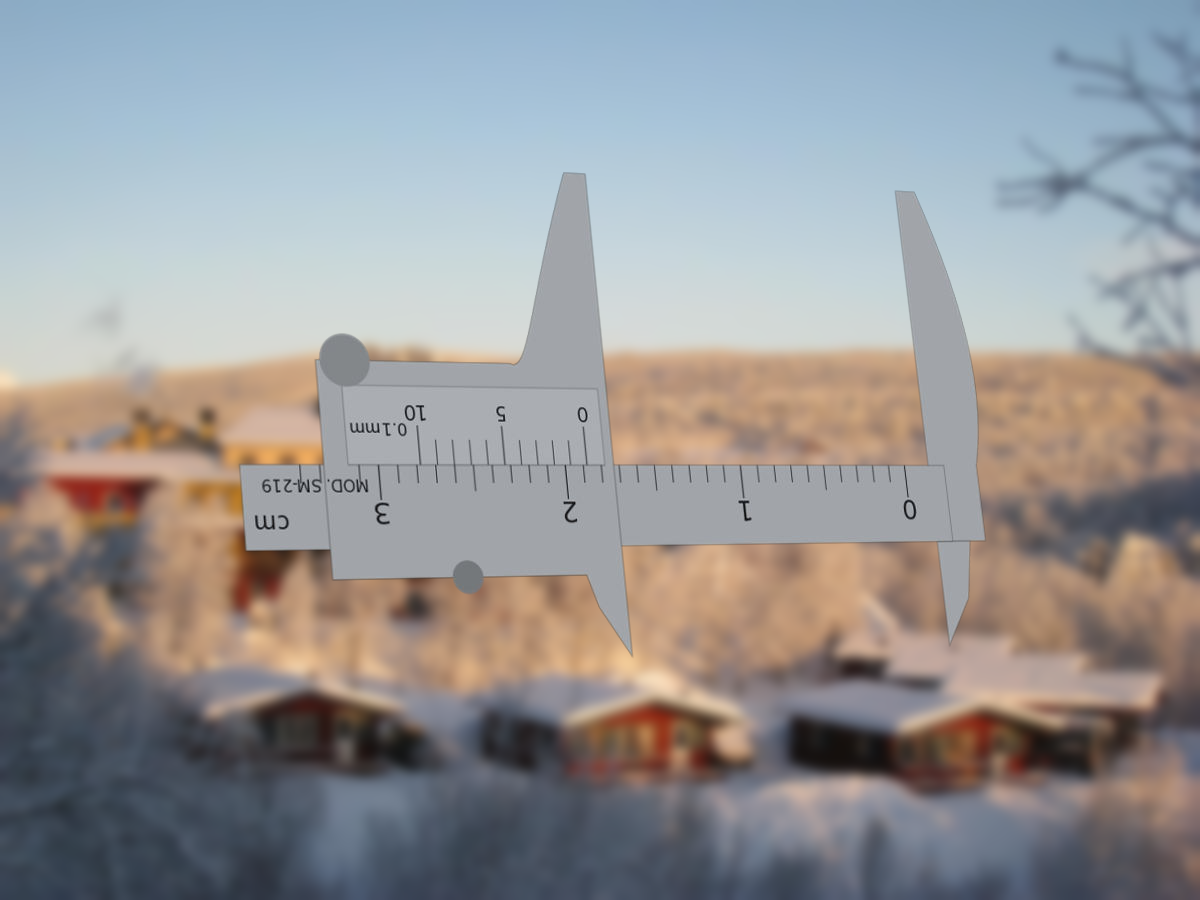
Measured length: 18.8 mm
